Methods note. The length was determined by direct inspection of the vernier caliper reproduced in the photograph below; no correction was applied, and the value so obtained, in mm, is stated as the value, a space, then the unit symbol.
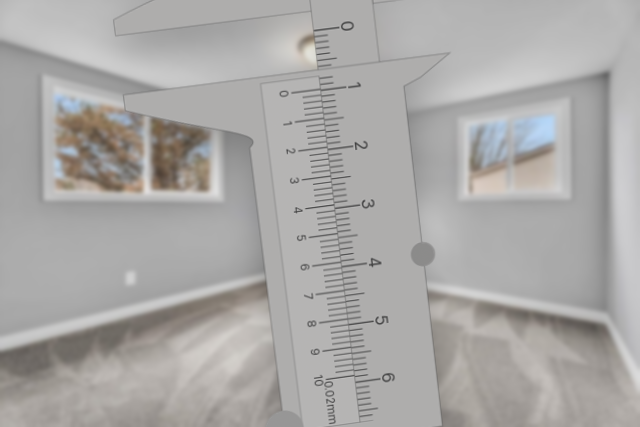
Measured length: 9.8 mm
